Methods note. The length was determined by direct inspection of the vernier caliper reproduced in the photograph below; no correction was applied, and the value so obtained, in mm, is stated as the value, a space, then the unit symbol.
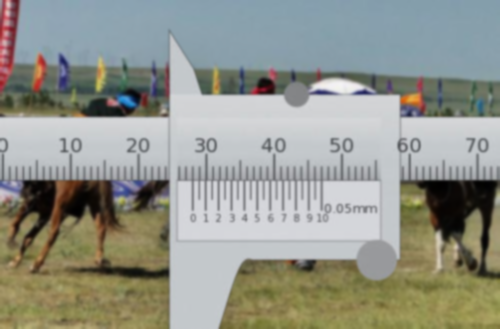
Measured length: 28.0 mm
